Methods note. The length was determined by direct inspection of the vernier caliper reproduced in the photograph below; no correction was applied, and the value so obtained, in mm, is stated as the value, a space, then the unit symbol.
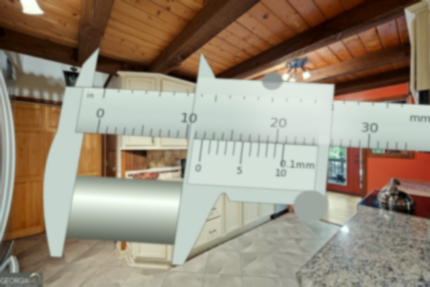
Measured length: 11.8 mm
